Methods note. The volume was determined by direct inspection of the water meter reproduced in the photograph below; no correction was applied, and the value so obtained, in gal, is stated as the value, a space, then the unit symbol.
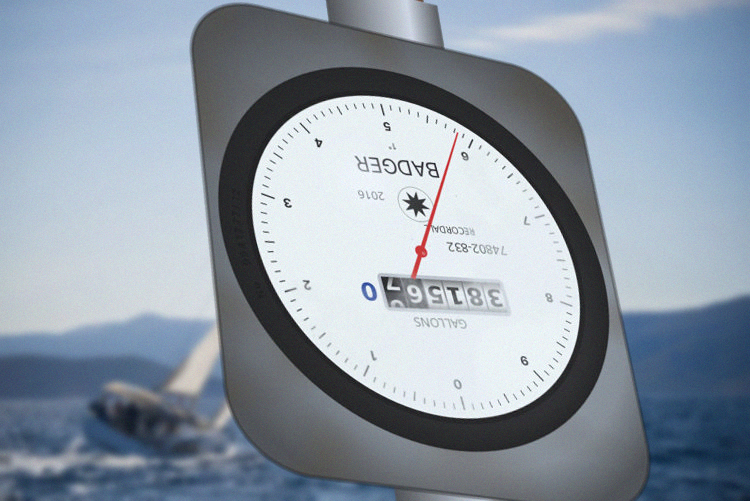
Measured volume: 3815665.8 gal
